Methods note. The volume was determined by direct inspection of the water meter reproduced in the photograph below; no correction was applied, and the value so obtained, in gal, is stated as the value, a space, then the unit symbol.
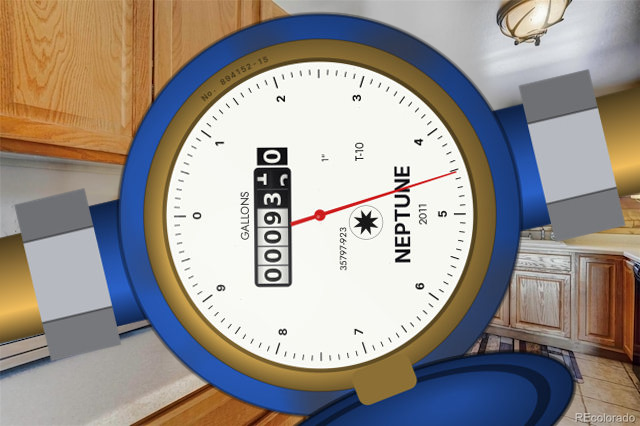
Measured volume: 9314.5 gal
